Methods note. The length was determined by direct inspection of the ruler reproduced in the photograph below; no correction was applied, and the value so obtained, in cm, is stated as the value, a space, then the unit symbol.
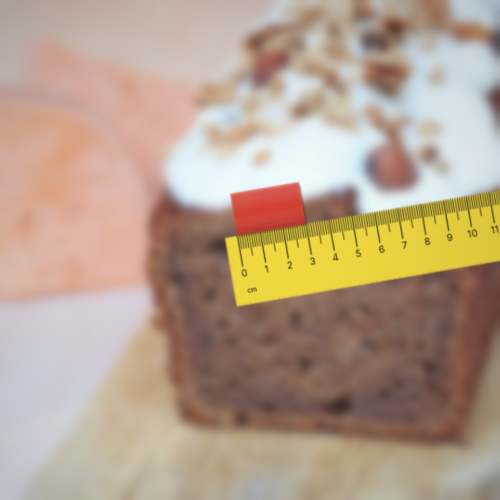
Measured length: 3 cm
